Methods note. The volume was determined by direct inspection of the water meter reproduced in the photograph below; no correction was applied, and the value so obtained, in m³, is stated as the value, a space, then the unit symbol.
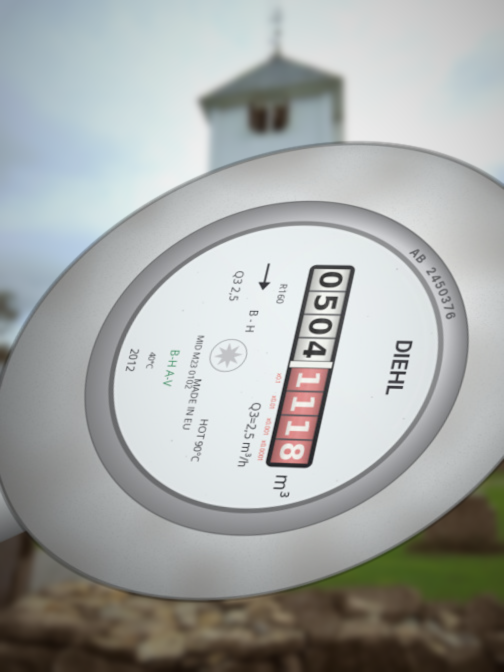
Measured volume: 504.1118 m³
